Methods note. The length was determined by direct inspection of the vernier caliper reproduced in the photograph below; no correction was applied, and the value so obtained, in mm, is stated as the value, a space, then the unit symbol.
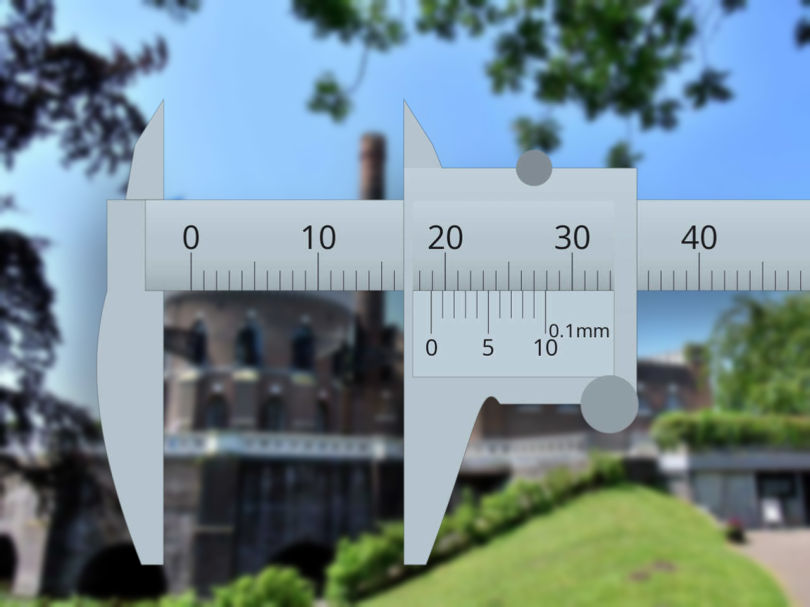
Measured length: 18.9 mm
